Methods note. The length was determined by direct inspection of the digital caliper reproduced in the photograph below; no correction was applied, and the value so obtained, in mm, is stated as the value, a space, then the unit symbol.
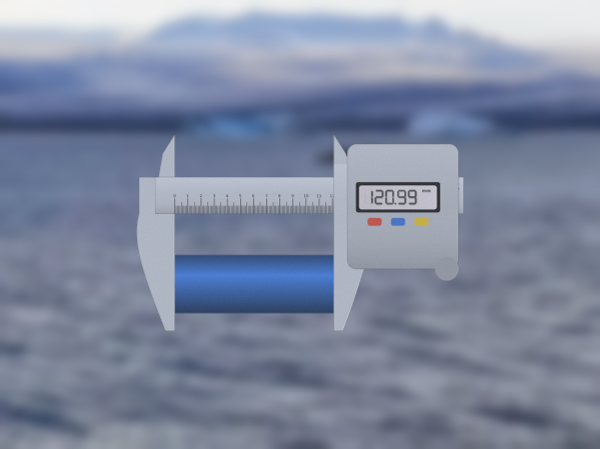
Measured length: 120.99 mm
